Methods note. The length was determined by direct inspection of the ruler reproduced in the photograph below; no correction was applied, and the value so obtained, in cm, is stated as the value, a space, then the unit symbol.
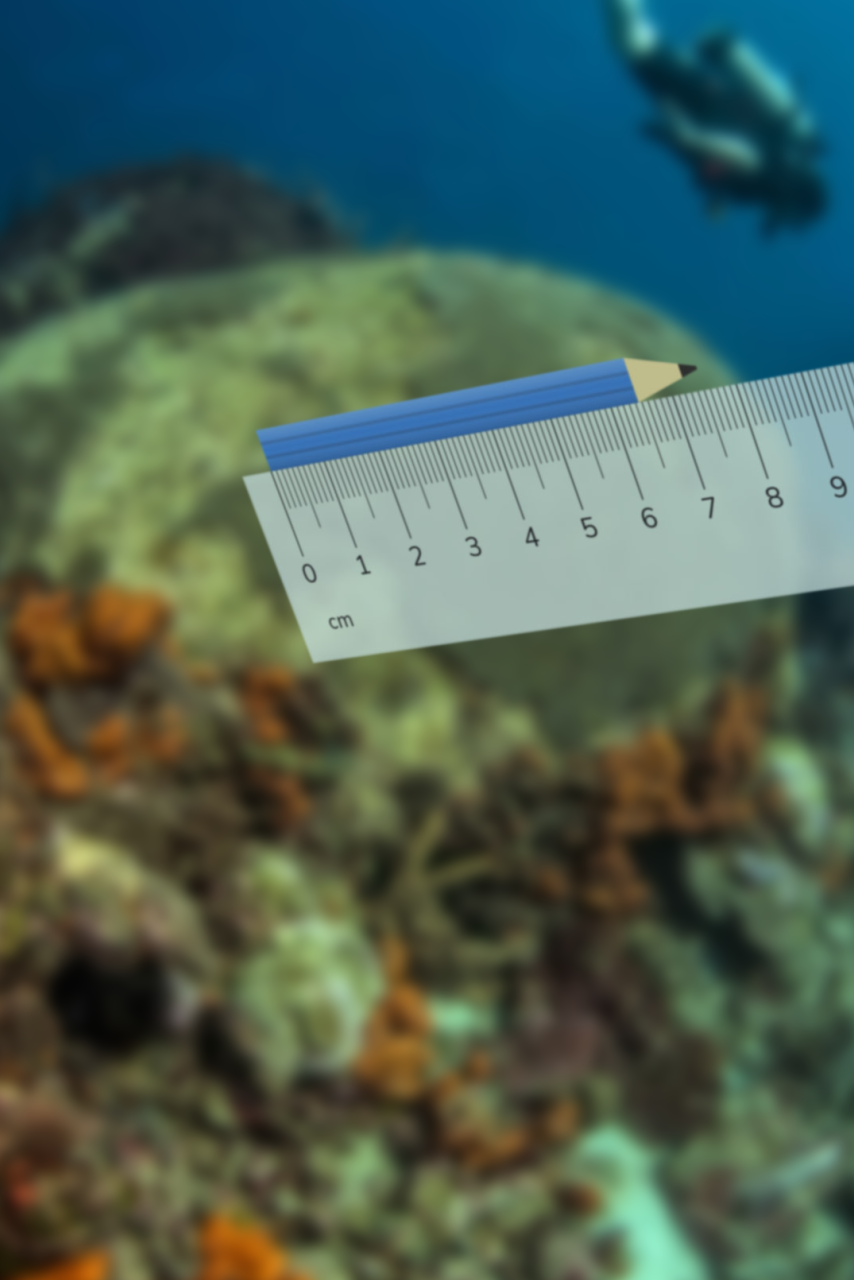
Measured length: 7.5 cm
